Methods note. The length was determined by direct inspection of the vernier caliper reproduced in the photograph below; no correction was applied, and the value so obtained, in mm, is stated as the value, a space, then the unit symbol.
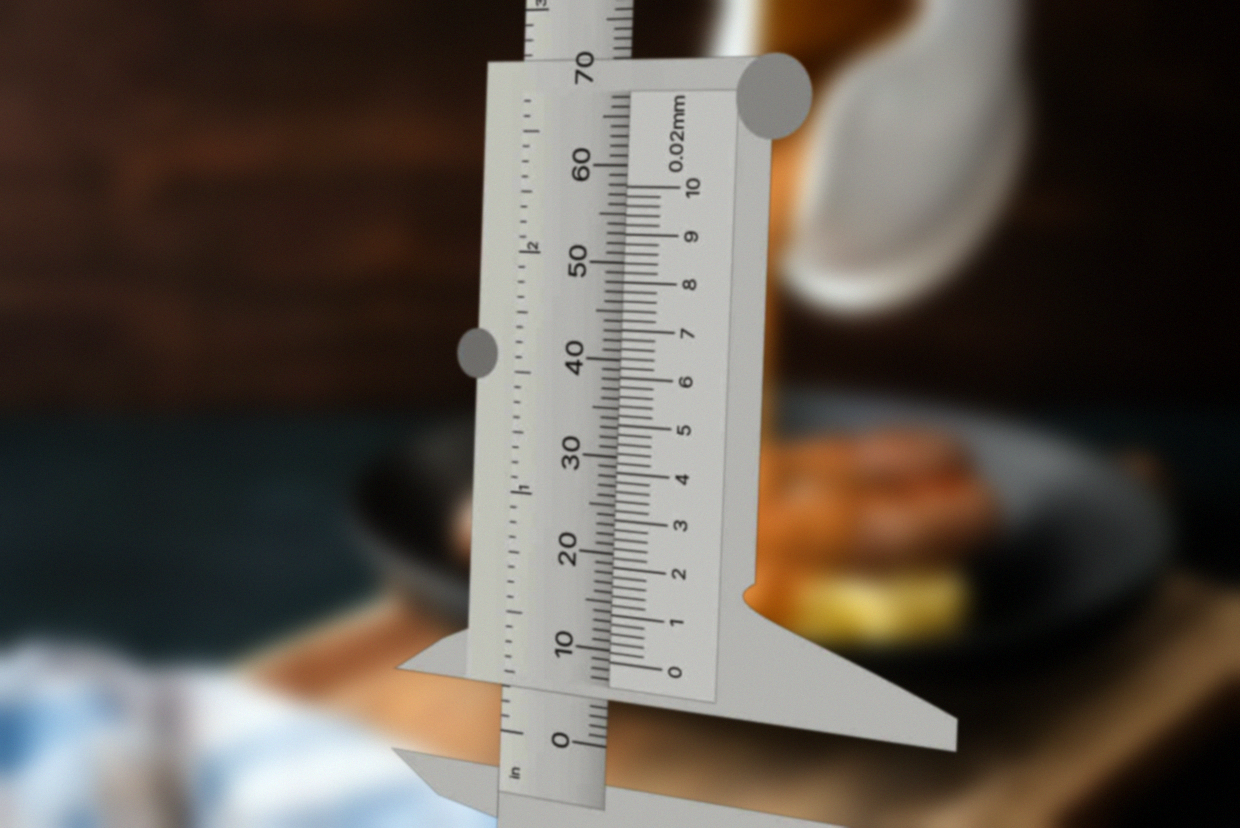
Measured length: 8.8 mm
